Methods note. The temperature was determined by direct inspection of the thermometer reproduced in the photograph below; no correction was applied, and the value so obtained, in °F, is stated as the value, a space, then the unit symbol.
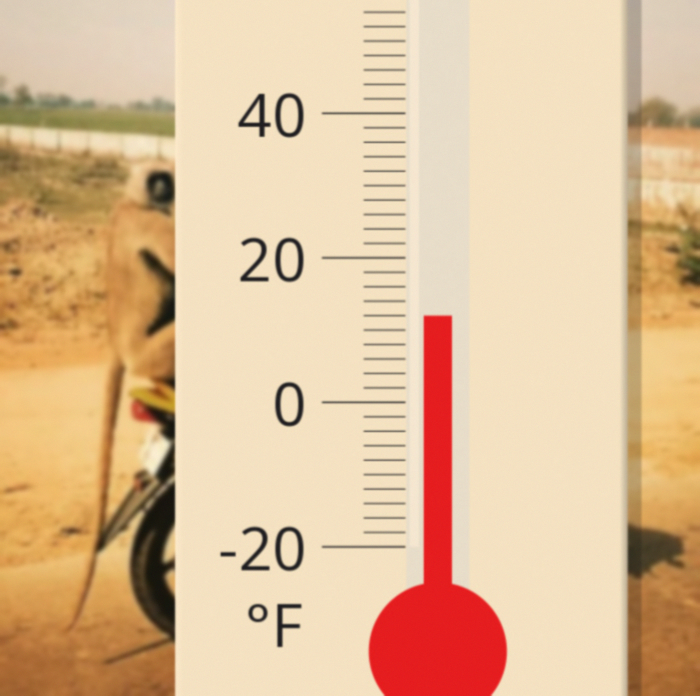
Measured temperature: 12 °F
